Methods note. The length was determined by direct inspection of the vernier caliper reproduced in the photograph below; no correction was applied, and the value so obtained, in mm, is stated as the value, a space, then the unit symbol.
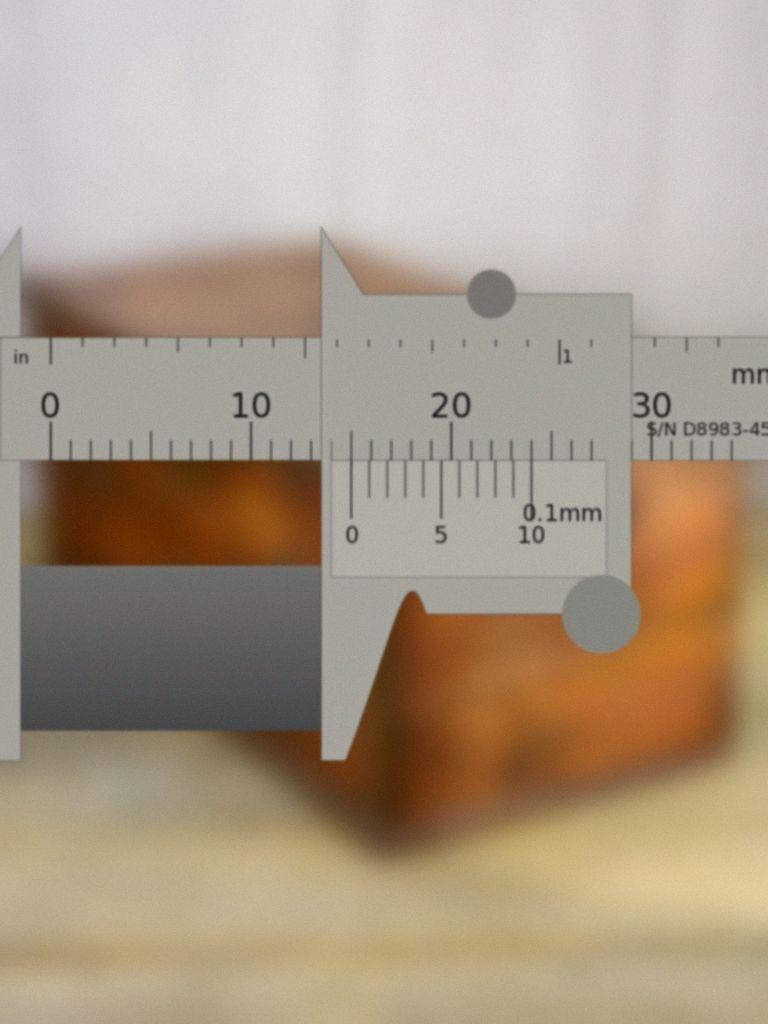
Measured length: 15.0 mm
